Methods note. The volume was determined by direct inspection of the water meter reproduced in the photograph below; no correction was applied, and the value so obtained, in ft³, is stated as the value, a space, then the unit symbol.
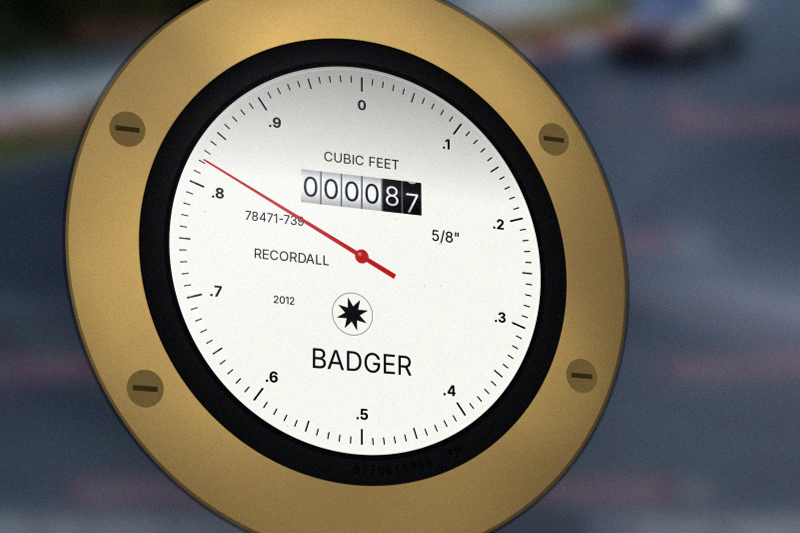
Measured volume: 86.82 ft³
